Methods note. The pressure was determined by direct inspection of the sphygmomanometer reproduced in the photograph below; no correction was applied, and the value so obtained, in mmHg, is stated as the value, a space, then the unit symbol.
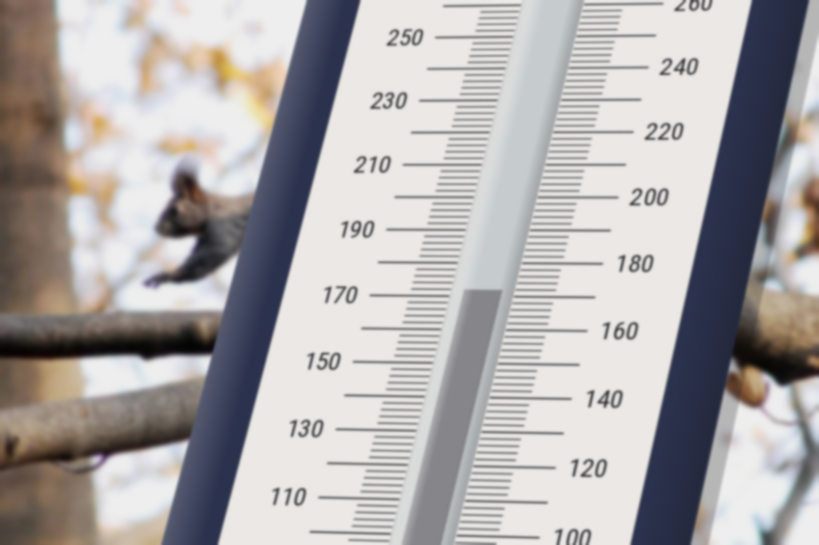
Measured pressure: 172 mmHg
